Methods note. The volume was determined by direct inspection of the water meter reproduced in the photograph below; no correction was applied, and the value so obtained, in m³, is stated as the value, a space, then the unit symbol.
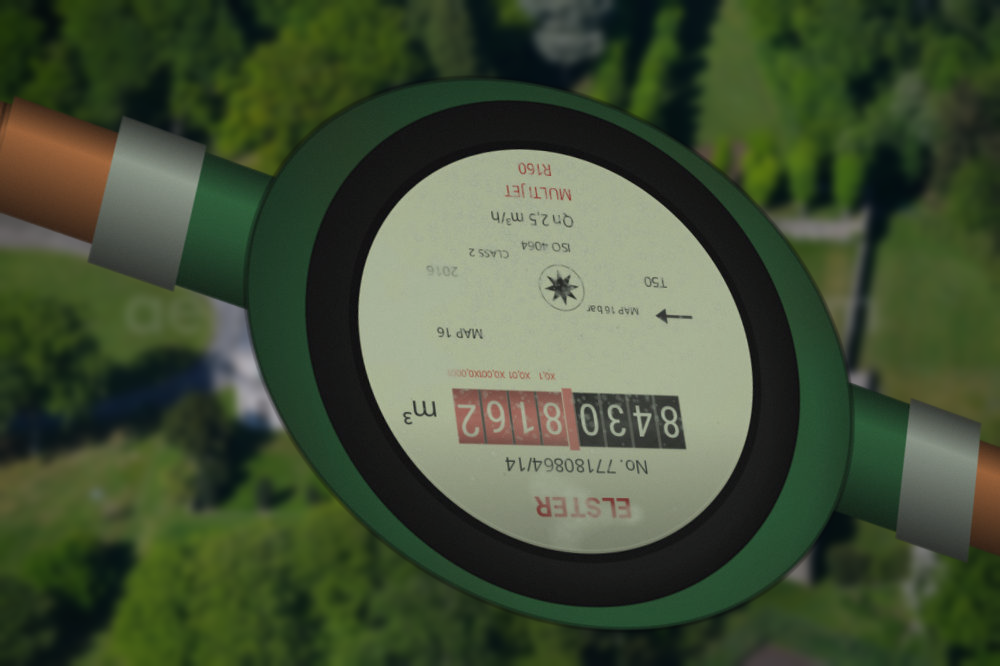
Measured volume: 8430.8162 m³
